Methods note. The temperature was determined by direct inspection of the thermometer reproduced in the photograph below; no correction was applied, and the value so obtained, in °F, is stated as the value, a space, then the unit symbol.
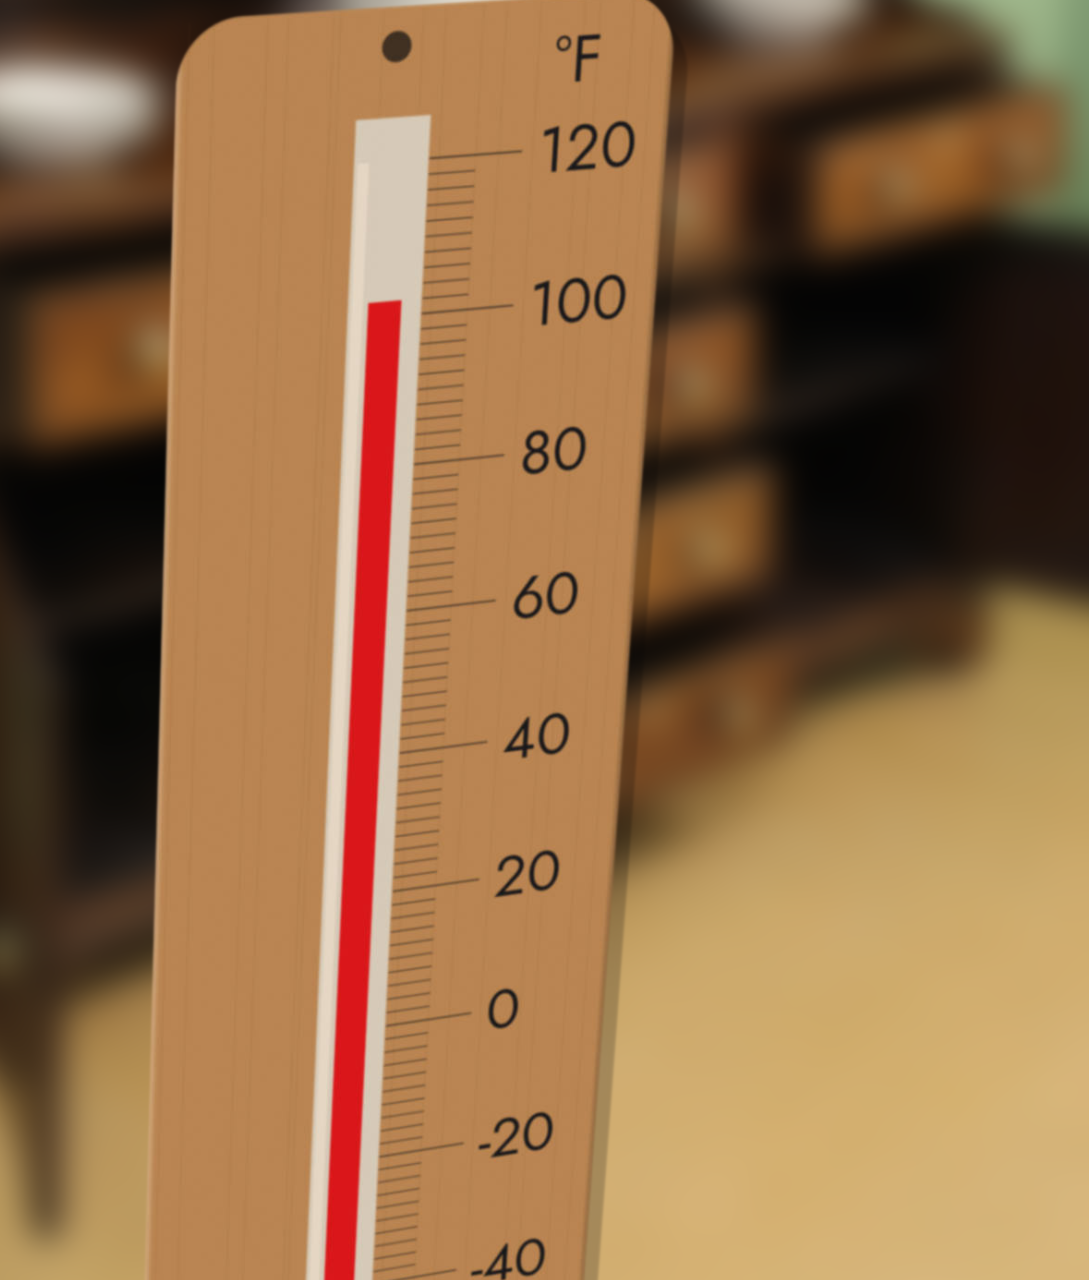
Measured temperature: 102 °F
